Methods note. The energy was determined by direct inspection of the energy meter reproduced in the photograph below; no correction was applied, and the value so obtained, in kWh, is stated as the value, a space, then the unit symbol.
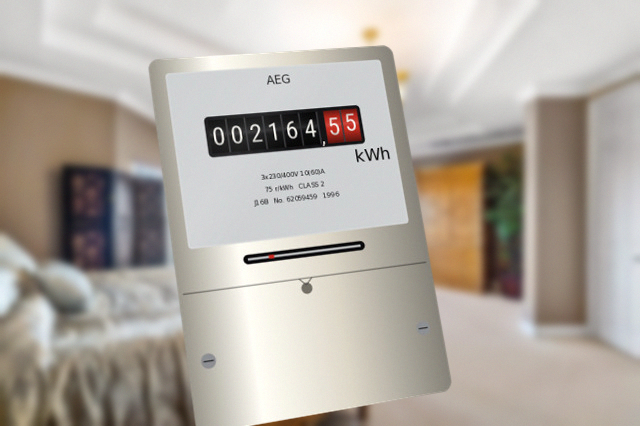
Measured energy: 2164.55 kWh
